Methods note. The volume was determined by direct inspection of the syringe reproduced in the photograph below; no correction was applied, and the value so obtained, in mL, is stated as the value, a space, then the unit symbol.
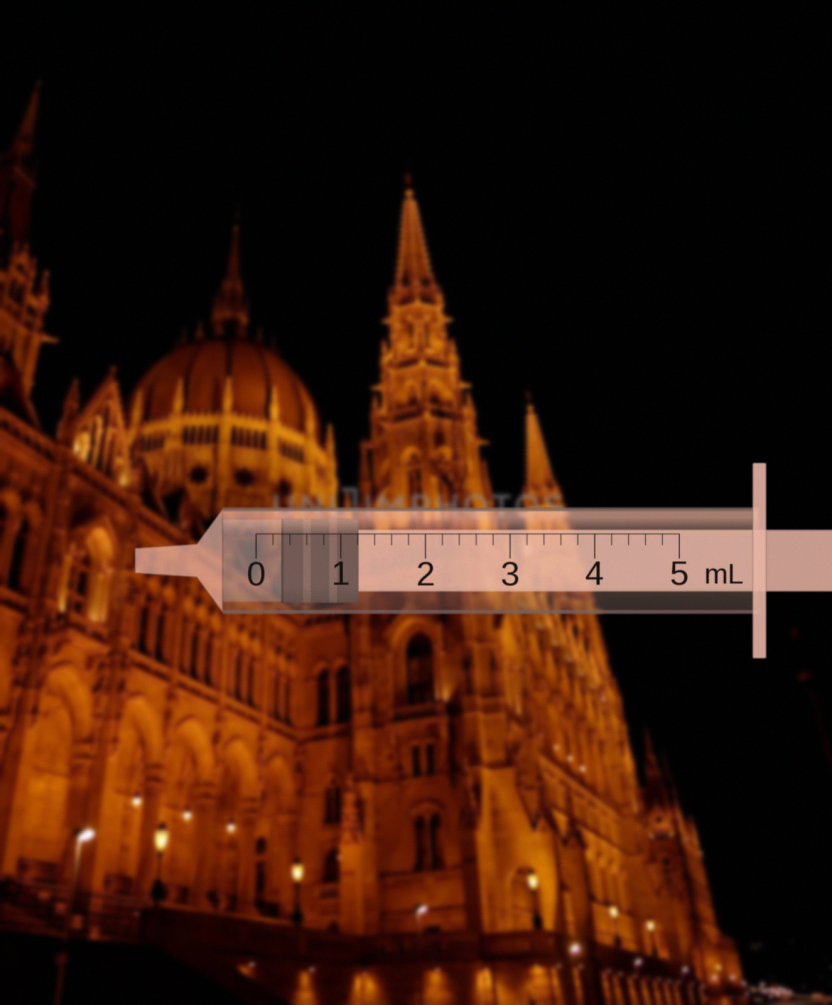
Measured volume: 0.3 mL
